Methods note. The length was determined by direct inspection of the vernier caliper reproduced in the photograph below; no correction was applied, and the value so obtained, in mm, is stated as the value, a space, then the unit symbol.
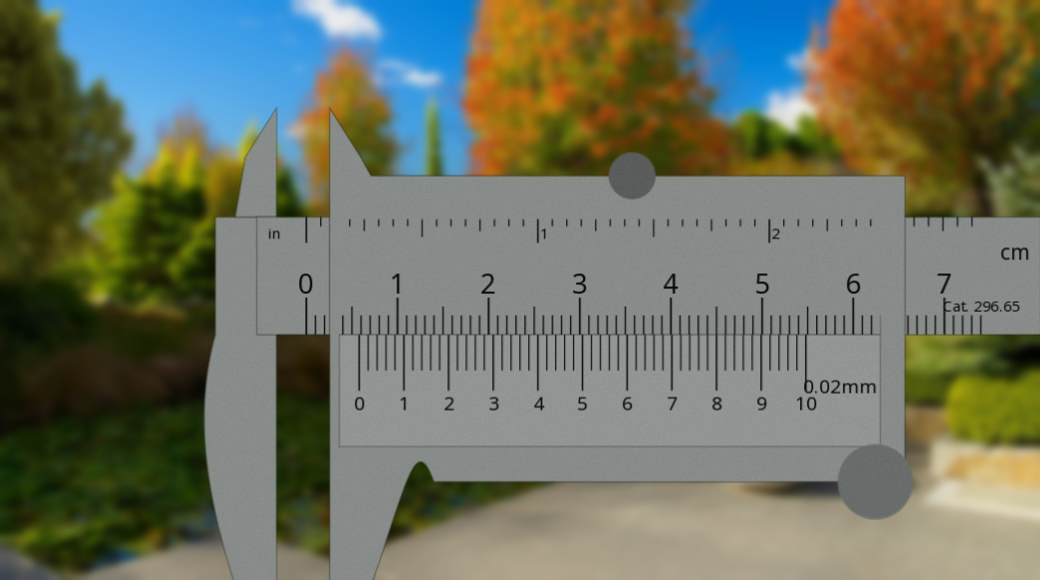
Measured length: 5.8 mm
